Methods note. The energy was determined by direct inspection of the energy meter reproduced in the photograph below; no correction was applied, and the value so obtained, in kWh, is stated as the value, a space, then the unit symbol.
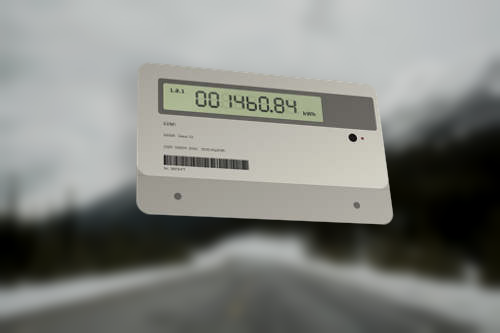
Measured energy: 1460.84 kWh
